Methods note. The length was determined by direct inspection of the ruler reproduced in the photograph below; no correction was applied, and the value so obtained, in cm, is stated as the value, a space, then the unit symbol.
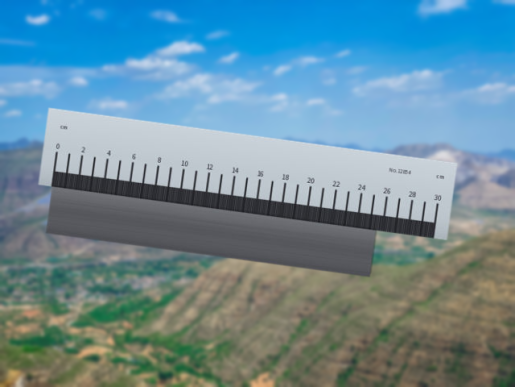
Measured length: 25.5 cm
